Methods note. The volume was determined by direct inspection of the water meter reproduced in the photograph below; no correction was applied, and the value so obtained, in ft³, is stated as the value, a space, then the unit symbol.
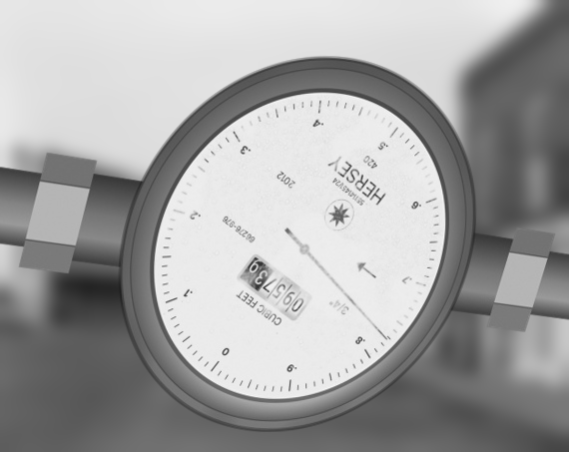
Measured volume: 95738.77 ft³
